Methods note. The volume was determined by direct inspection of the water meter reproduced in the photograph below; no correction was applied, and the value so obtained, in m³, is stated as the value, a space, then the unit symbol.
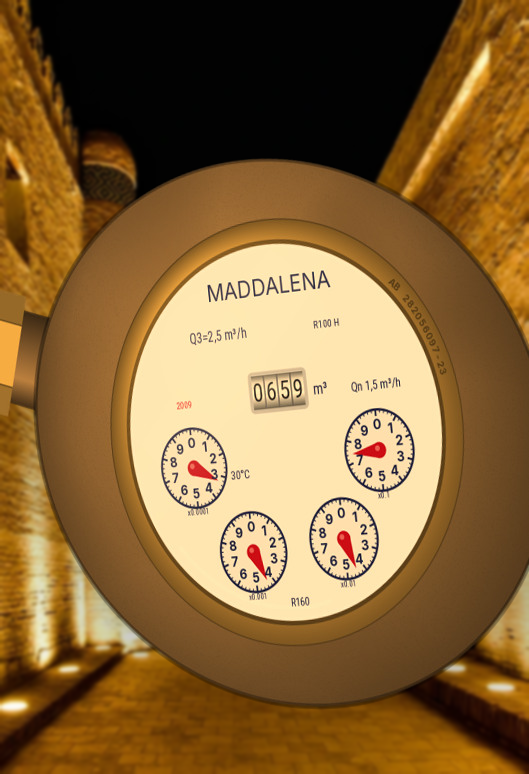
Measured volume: 659.7443 m³
